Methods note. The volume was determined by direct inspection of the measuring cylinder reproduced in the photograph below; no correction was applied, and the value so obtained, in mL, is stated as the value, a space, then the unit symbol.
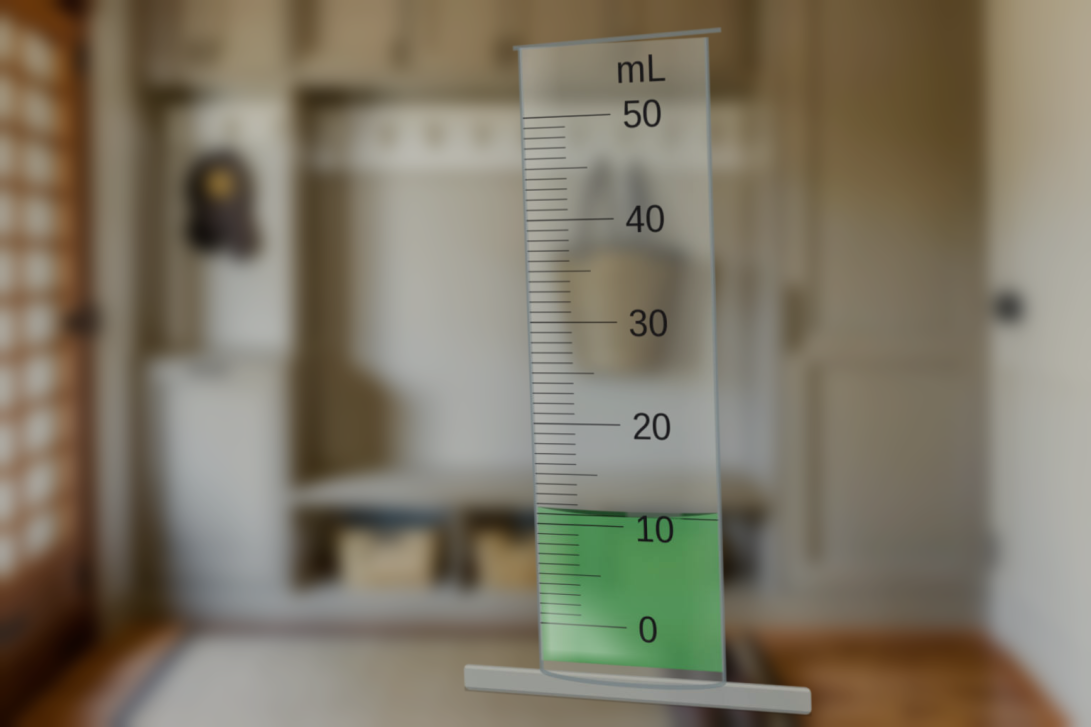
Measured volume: 11 mL
